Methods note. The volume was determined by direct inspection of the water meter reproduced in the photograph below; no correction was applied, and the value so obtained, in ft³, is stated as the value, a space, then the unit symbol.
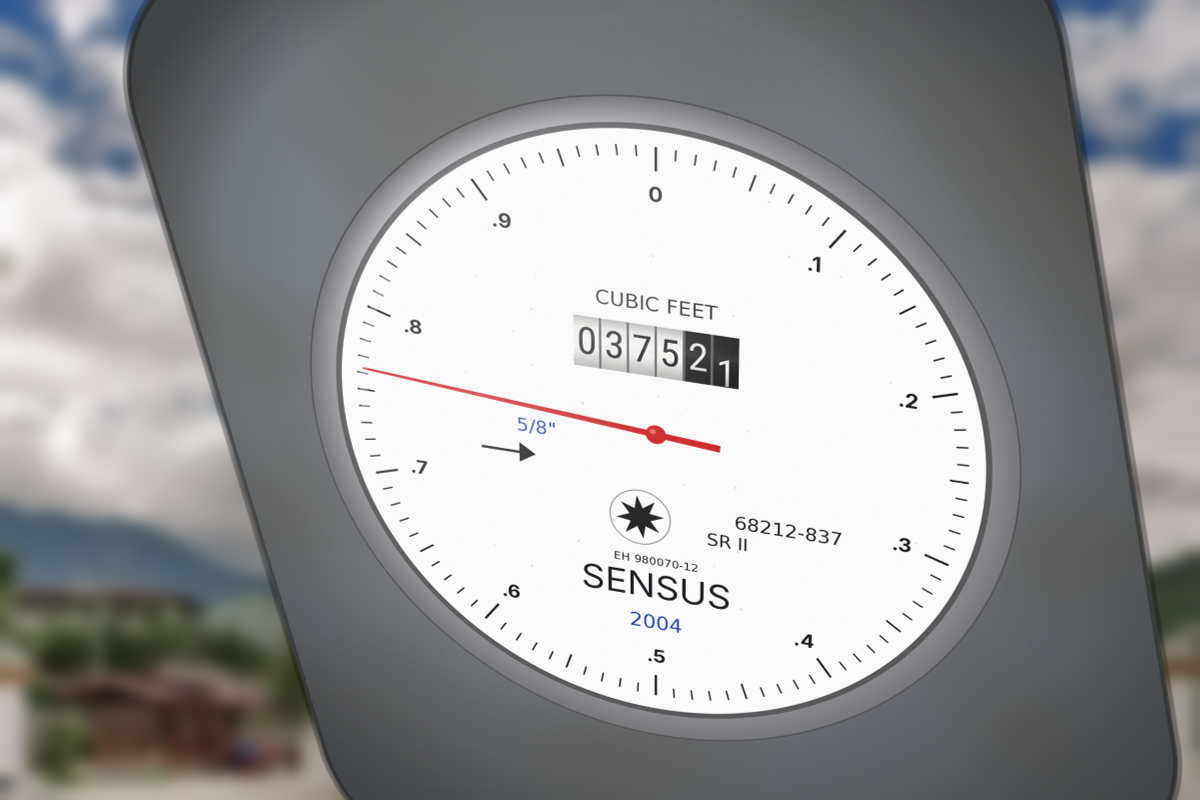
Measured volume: 37520.76 ft³
